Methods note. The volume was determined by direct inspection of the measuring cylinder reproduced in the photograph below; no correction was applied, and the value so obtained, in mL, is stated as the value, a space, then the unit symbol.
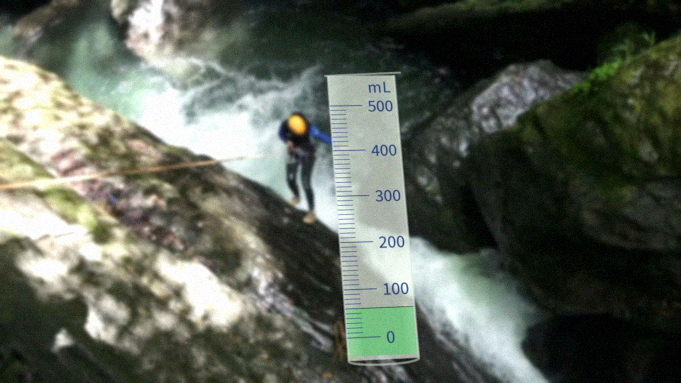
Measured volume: 60 mL
